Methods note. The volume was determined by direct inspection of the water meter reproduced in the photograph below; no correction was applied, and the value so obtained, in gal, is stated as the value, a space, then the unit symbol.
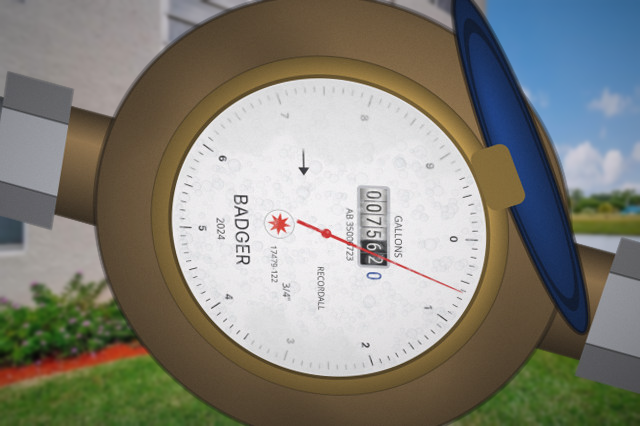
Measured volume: 75620.6 gal
